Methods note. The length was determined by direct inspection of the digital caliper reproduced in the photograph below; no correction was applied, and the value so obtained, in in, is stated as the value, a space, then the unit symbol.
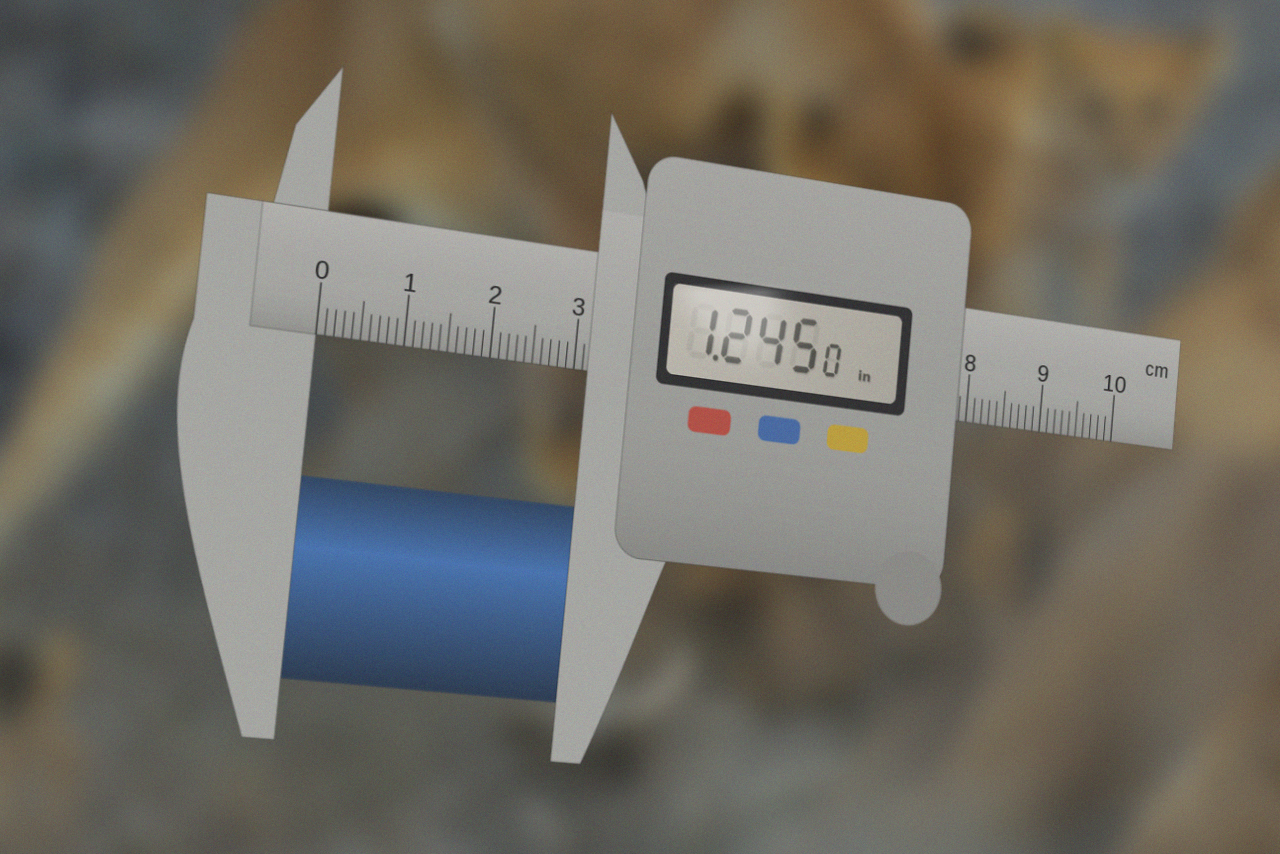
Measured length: 1.2450 in
